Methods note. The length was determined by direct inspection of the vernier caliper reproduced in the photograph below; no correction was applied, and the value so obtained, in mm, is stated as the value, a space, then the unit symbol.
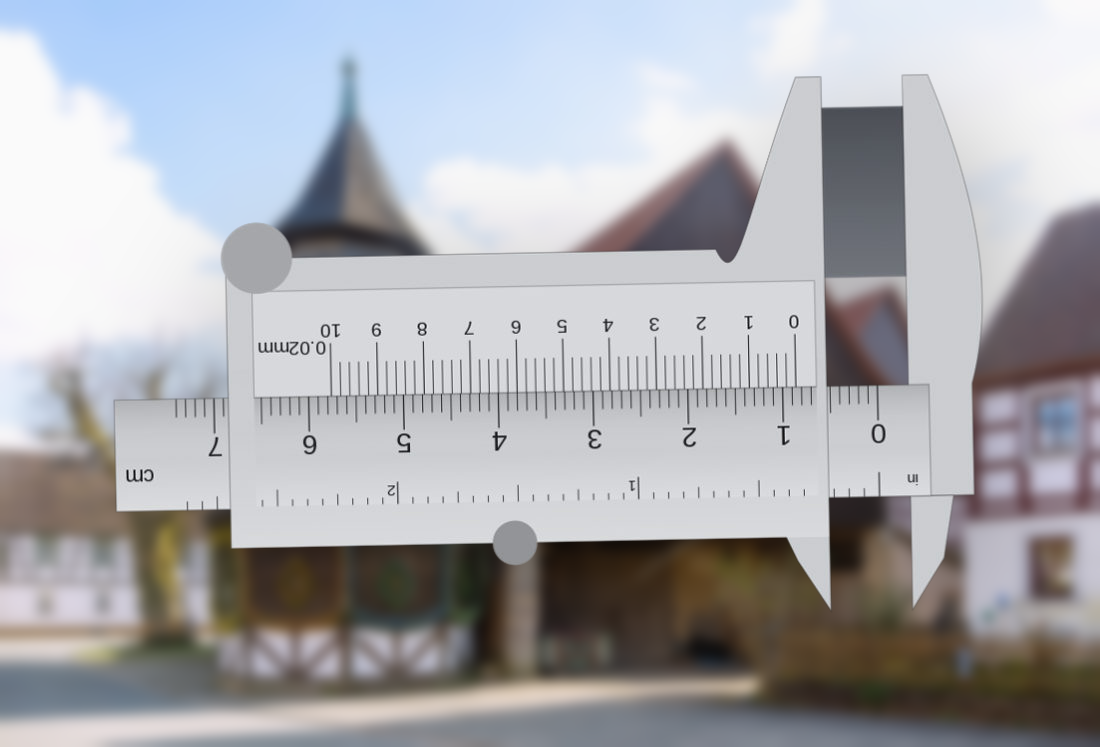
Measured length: 8.6 mm
